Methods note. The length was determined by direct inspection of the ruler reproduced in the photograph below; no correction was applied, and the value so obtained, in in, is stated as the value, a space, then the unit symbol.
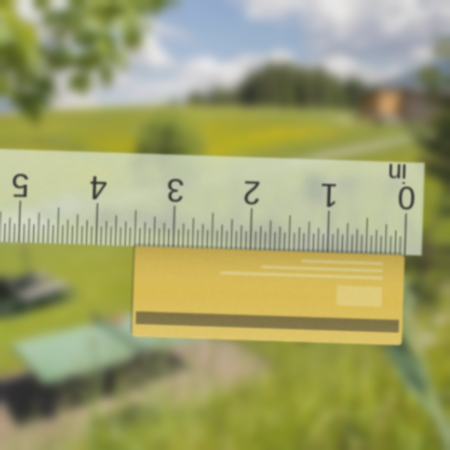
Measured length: 3.5 in
